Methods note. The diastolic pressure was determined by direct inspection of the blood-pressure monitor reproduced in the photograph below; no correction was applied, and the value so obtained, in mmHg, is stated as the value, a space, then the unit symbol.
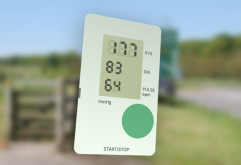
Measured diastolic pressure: 83 mmHg
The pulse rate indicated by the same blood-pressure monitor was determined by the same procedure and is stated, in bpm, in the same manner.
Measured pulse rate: 64 bpm
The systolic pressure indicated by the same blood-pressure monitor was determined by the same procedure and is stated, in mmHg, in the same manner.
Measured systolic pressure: 177 mmHg
